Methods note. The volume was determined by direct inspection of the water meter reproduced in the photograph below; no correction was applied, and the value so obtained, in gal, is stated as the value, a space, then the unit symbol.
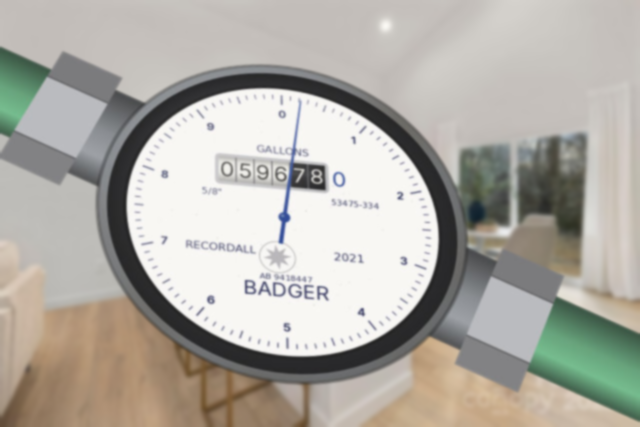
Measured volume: 596780.2 gal
